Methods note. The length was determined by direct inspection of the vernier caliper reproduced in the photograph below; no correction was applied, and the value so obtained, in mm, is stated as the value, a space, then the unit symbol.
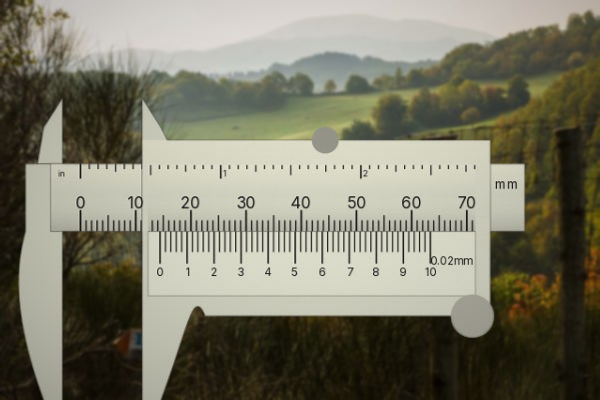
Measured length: 14.4 mm
